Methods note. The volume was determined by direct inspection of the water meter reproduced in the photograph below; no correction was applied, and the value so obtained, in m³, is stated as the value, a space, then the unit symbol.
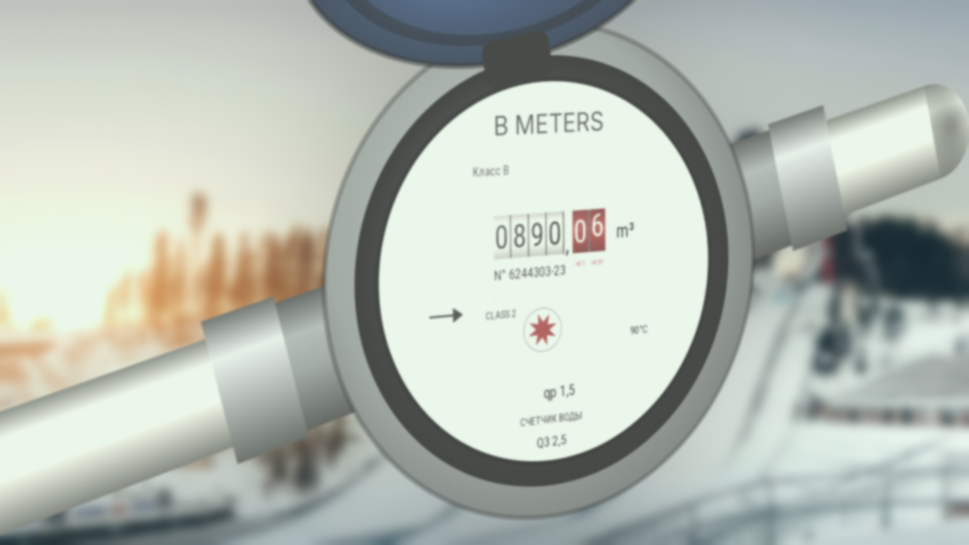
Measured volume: 890.06 m³
